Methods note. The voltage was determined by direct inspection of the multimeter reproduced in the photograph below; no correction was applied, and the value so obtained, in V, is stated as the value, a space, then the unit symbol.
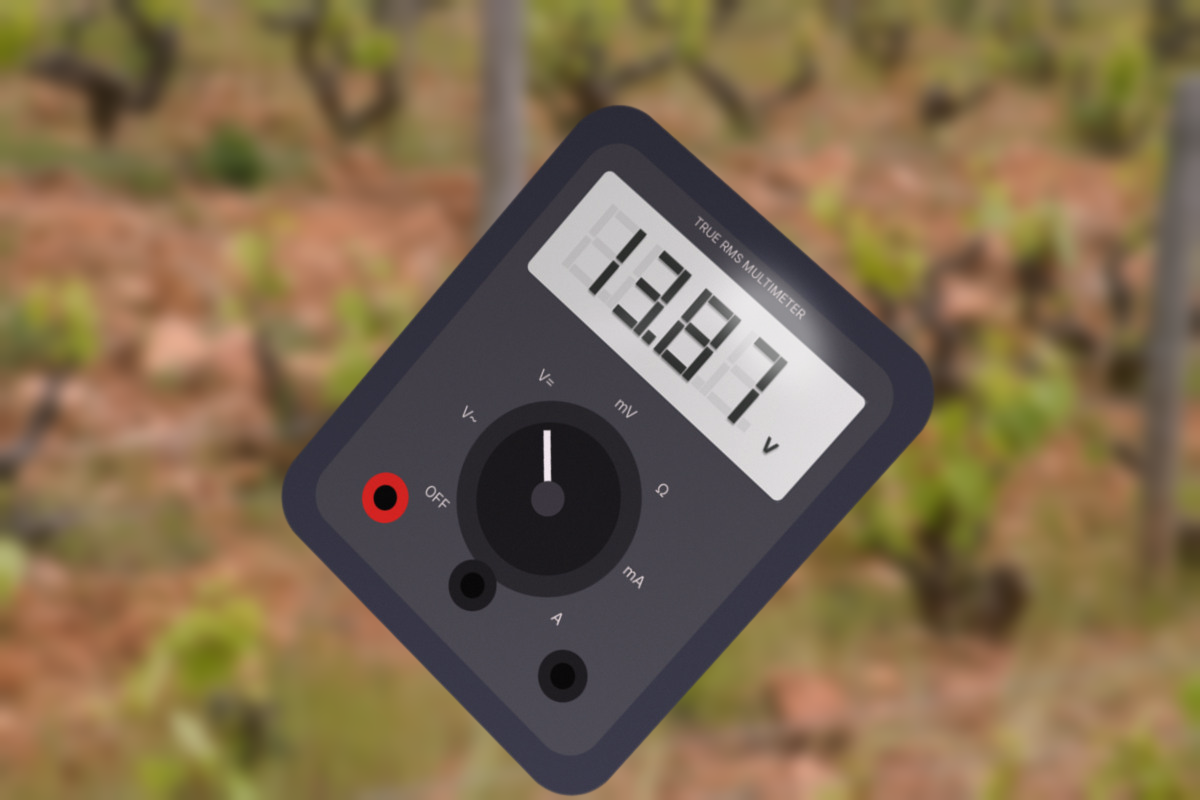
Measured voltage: 13.87 V
